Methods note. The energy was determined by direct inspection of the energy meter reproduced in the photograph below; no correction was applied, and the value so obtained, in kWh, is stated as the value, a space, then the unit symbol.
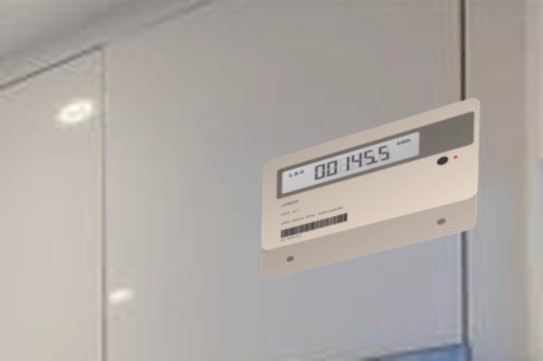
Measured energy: 145.5 kWh
